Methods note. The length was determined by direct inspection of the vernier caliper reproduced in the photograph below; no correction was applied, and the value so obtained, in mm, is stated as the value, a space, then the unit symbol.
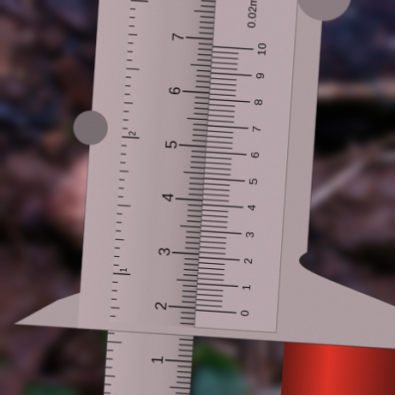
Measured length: 19.6 mm
